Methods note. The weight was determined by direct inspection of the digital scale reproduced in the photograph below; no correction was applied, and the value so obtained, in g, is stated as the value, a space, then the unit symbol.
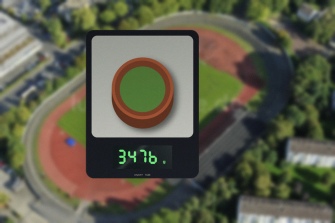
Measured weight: 3476 g
